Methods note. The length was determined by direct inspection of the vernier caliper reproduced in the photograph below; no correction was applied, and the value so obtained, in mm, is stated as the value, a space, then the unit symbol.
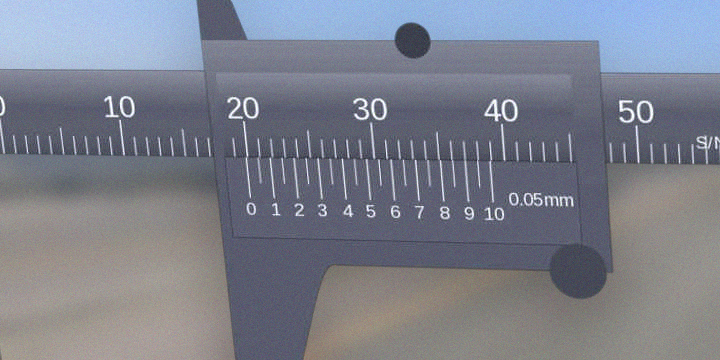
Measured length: 19.9 mm
